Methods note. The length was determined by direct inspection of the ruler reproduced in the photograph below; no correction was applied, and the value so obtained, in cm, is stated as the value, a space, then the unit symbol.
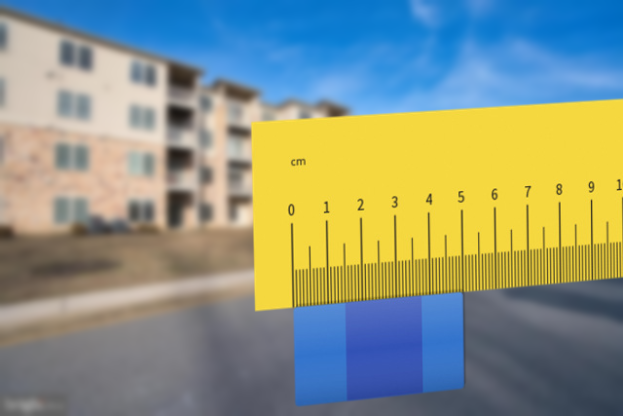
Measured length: 5 cm
